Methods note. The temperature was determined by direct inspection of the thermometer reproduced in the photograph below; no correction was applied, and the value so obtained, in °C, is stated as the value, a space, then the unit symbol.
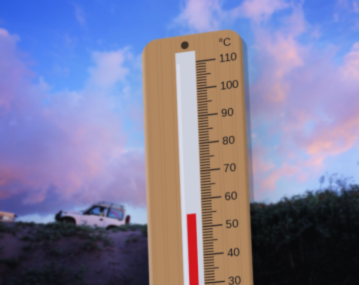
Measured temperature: 55 °C
